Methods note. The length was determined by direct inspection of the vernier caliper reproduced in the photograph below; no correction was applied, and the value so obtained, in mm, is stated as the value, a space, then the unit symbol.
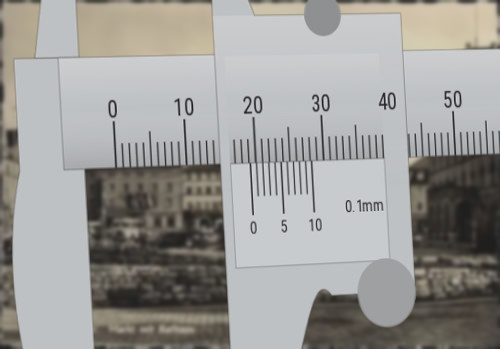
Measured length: 19.2 mm
